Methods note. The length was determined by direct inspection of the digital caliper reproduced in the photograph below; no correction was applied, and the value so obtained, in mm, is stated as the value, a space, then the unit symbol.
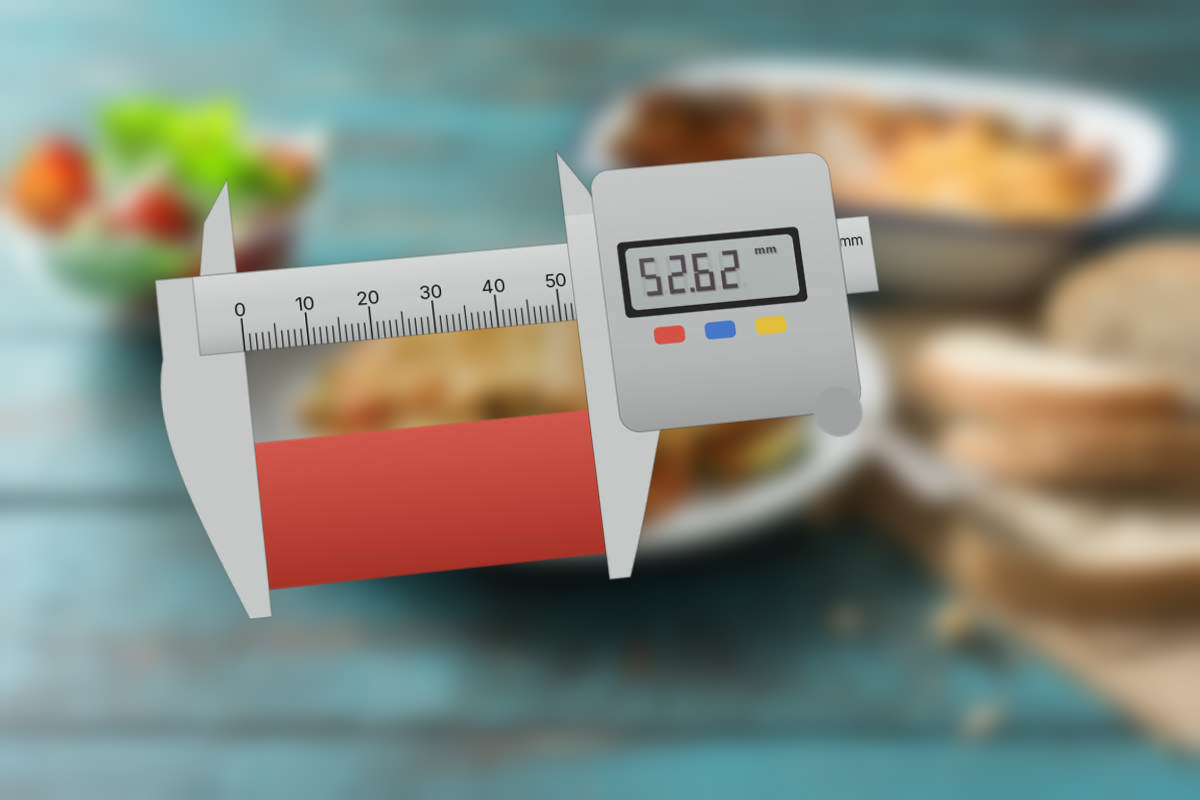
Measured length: 52.62 mm
